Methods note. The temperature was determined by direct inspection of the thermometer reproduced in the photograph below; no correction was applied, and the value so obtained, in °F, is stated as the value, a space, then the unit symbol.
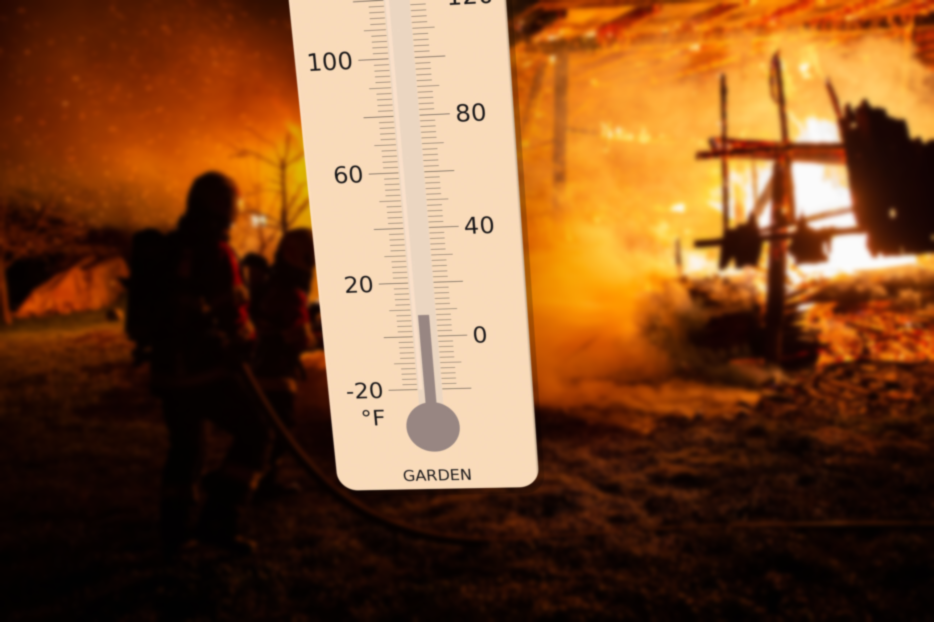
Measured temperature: 8 °F
